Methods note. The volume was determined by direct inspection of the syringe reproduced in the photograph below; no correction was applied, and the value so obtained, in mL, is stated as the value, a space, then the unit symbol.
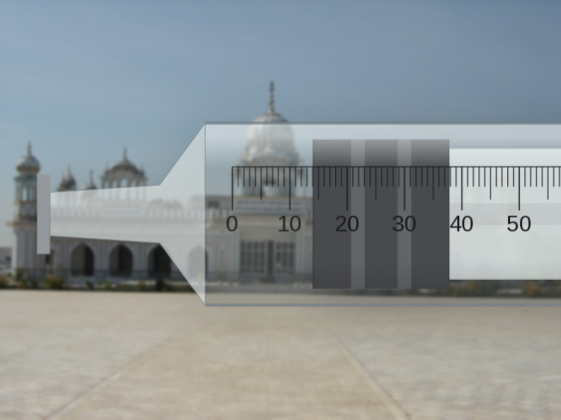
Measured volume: 14 mL
